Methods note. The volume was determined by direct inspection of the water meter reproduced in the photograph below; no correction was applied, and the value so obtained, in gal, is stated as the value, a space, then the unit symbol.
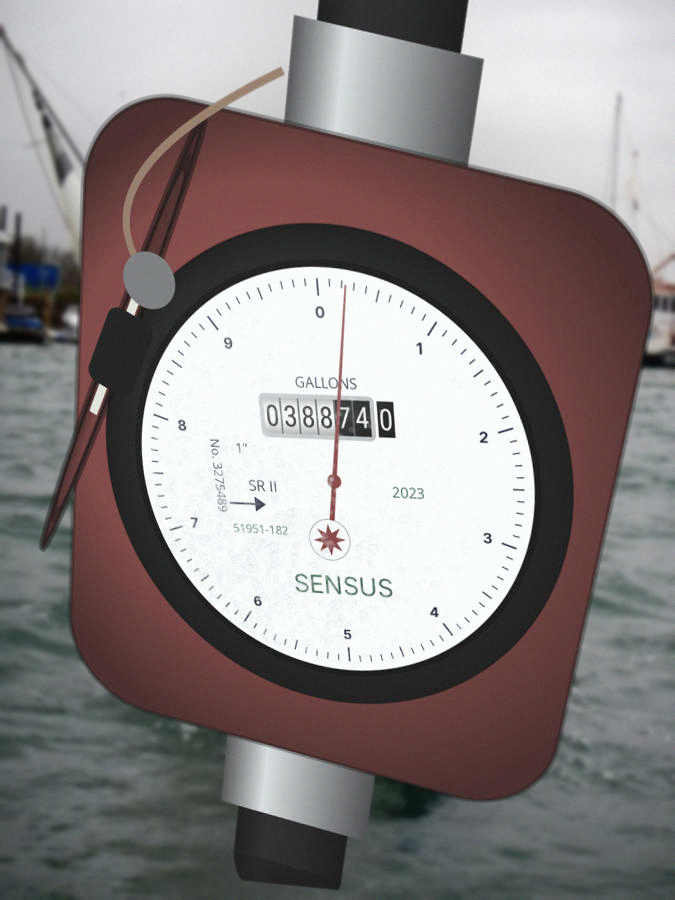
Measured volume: 388740.2 gal
